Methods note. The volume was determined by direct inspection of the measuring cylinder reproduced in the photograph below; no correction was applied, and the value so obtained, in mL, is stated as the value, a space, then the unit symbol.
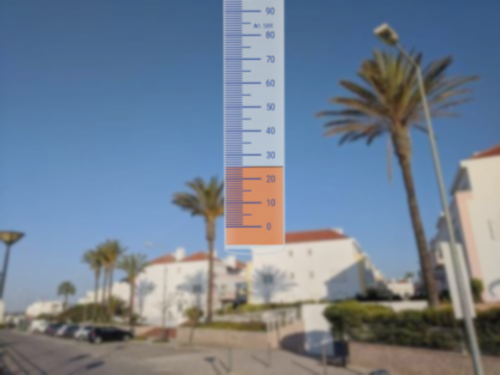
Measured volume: 25 mL
